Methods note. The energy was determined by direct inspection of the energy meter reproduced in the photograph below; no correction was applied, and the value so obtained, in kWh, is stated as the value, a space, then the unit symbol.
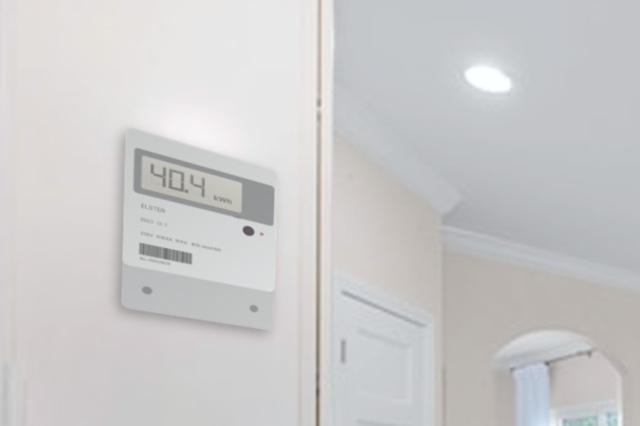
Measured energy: 40.4 kWh
